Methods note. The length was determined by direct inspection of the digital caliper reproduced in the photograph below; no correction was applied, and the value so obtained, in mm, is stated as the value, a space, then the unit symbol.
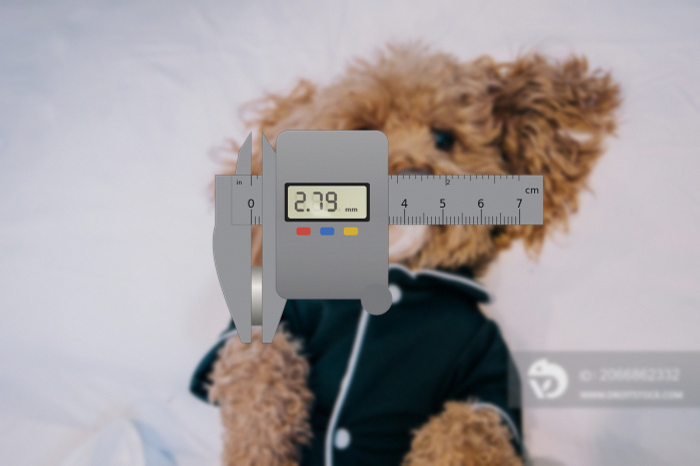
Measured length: 2.79 mm
